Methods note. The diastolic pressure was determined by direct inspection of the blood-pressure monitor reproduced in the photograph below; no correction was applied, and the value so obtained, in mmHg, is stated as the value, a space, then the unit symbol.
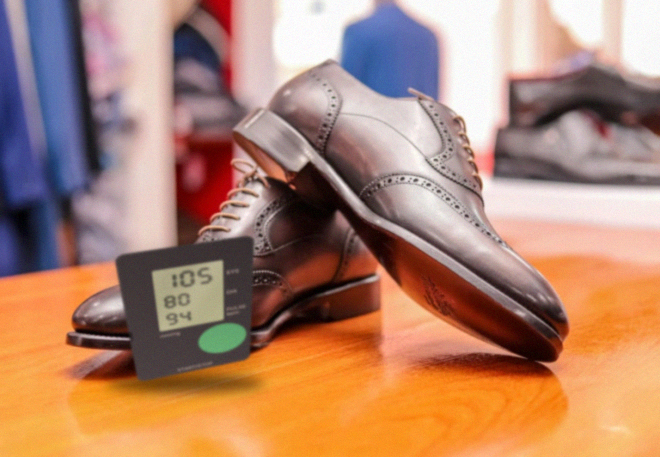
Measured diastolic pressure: 80 mmHg
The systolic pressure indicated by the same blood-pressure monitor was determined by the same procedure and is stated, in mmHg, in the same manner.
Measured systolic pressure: 105 mmHg
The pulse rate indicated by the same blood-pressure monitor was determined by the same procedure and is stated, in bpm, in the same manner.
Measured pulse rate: 94 bpm
